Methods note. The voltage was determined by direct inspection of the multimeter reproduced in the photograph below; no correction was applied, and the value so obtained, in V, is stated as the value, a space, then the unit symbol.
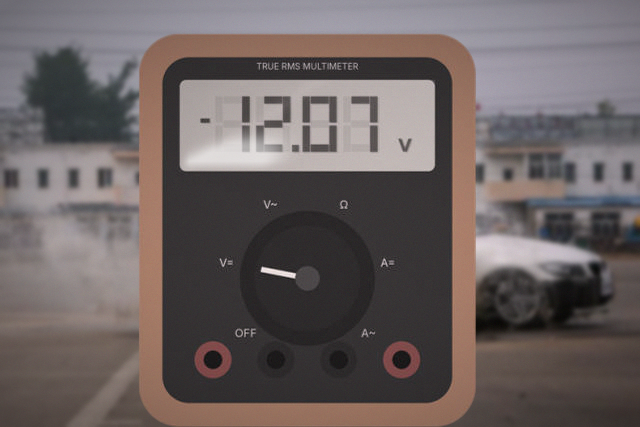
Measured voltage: -12.07 V
